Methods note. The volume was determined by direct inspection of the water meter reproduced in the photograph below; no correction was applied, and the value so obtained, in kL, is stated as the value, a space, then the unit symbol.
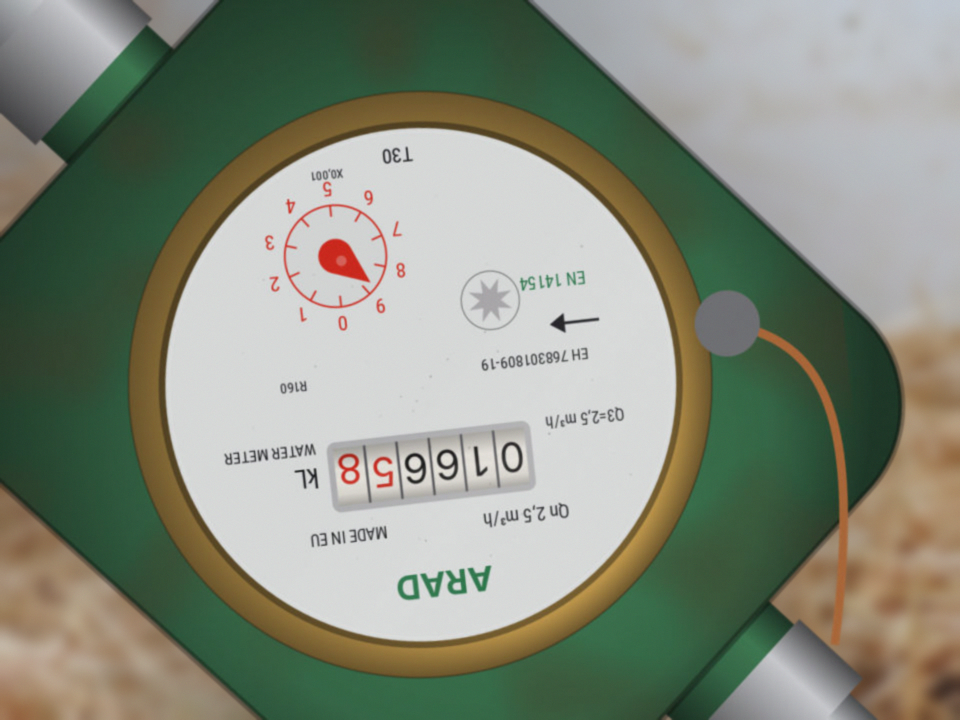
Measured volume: 166.578 kL
